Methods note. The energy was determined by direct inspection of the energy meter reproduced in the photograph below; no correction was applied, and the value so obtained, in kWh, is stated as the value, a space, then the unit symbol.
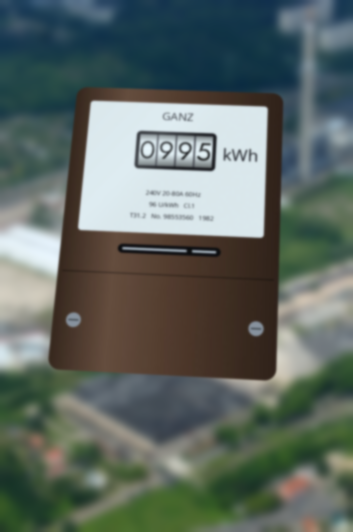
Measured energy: 995 kWh
